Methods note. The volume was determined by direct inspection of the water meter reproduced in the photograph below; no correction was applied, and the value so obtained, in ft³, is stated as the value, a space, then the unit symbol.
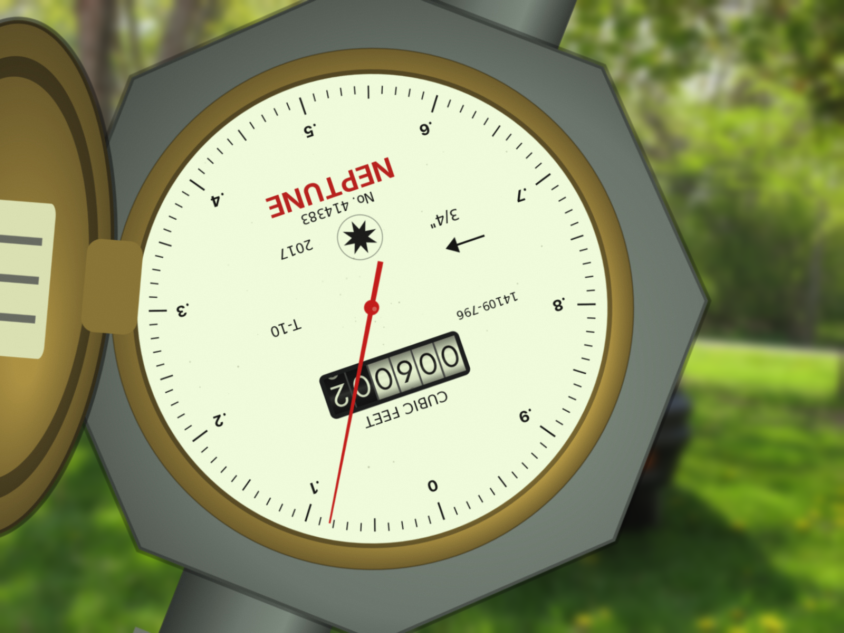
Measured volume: 6002.08 ft³
